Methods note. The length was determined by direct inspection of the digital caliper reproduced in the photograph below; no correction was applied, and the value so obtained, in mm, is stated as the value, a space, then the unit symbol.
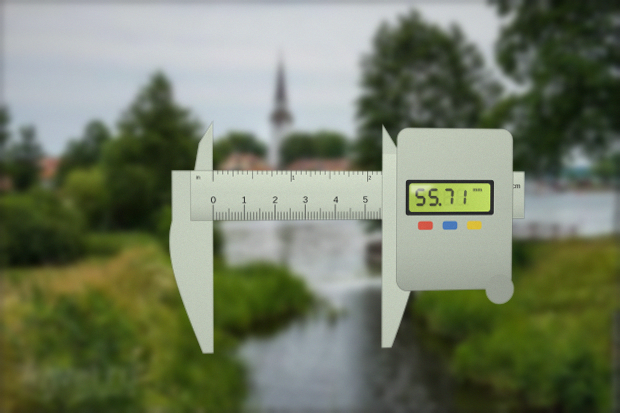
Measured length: 55.71 mm
